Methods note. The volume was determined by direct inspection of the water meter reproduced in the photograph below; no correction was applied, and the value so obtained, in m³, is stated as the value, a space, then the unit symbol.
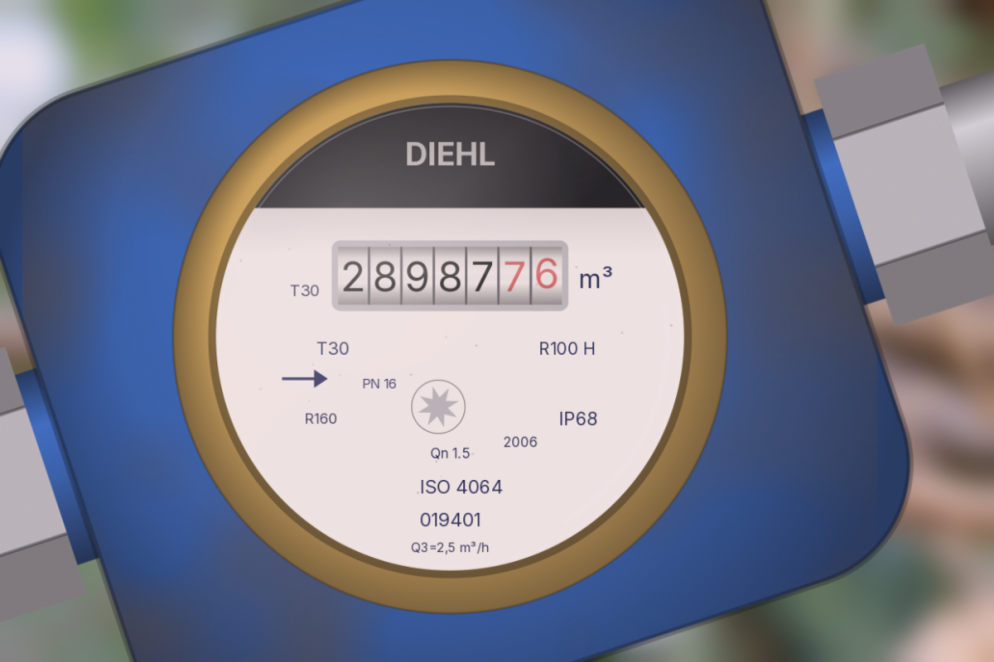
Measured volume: 28987.76 m³
